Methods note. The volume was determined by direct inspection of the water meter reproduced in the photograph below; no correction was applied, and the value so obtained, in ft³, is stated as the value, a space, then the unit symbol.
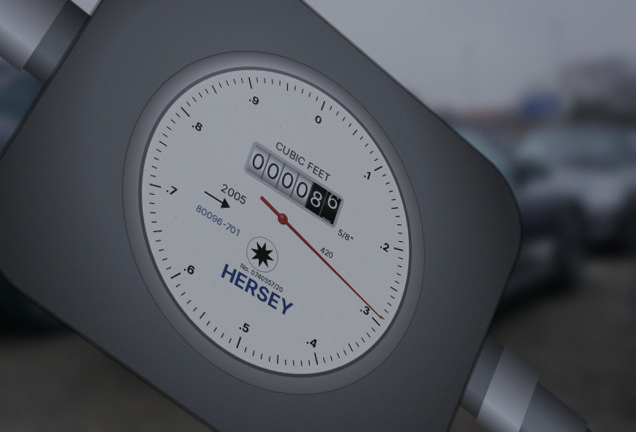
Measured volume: 86.29 ft³
